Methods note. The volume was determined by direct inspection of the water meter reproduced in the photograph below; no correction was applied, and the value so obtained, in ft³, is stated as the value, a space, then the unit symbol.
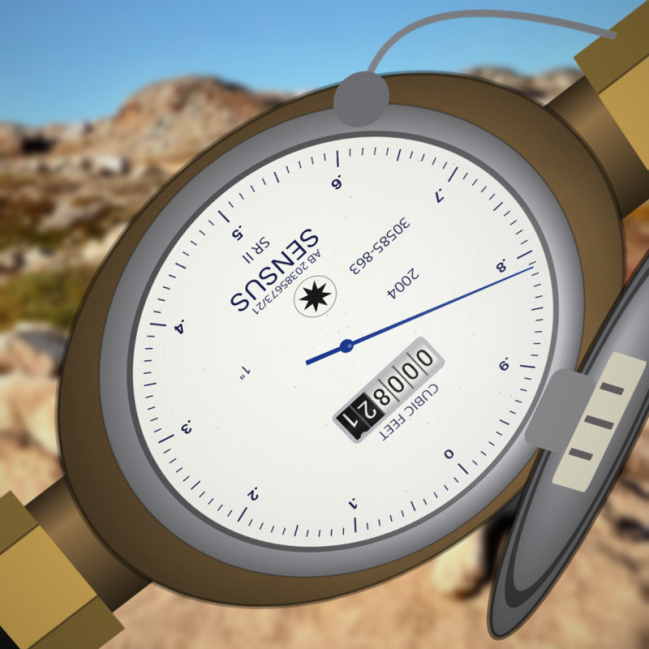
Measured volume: 820.81 ft³
